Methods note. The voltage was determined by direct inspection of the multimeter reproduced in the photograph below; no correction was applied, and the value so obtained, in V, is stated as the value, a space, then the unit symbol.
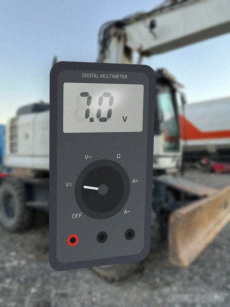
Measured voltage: 7.0 V
